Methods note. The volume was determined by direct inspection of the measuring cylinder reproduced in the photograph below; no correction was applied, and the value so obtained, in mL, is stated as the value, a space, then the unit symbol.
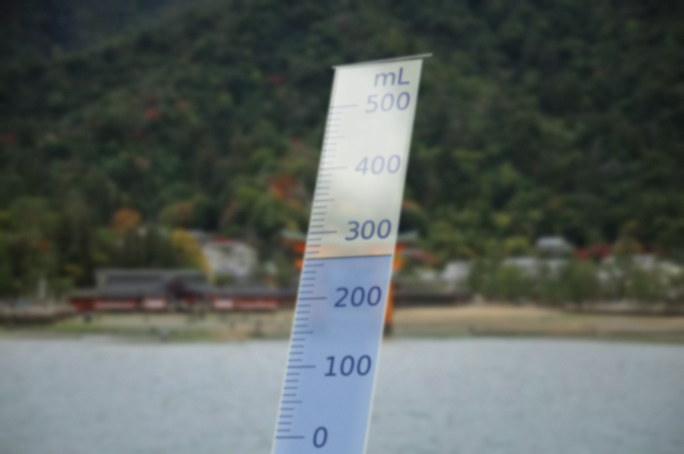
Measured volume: 260 mL
